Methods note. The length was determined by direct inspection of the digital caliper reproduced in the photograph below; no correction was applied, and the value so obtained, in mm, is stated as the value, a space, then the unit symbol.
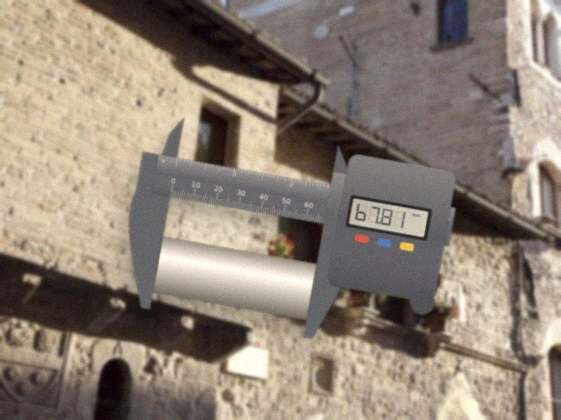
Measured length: 67.81 mm
